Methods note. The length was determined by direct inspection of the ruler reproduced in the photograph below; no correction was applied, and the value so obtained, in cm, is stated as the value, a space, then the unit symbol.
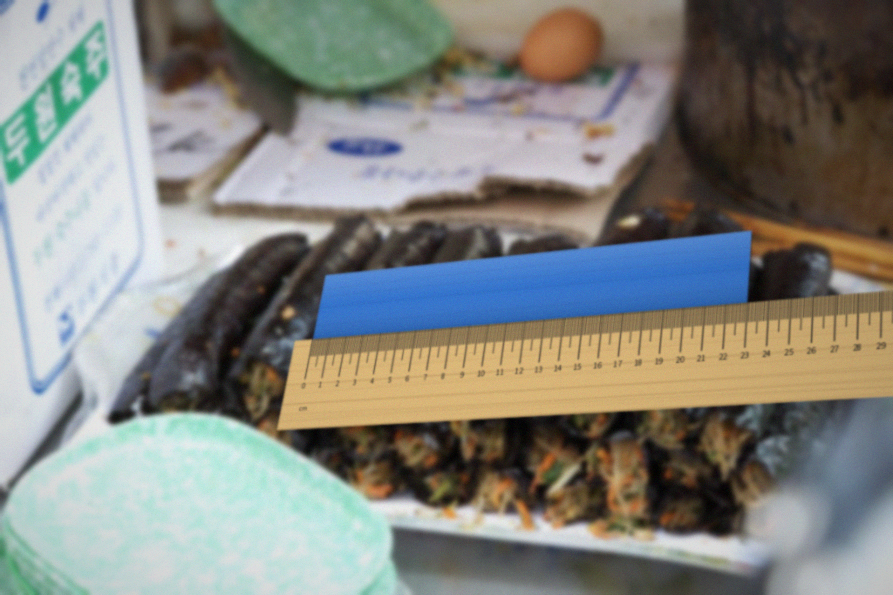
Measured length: 23 cm
